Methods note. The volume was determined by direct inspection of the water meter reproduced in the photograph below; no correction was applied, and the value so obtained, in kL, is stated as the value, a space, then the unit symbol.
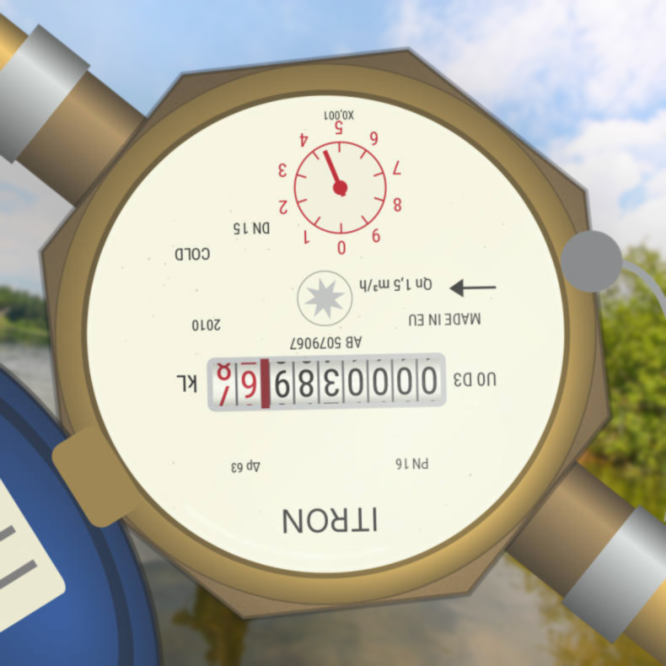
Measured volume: 389.674 kL
